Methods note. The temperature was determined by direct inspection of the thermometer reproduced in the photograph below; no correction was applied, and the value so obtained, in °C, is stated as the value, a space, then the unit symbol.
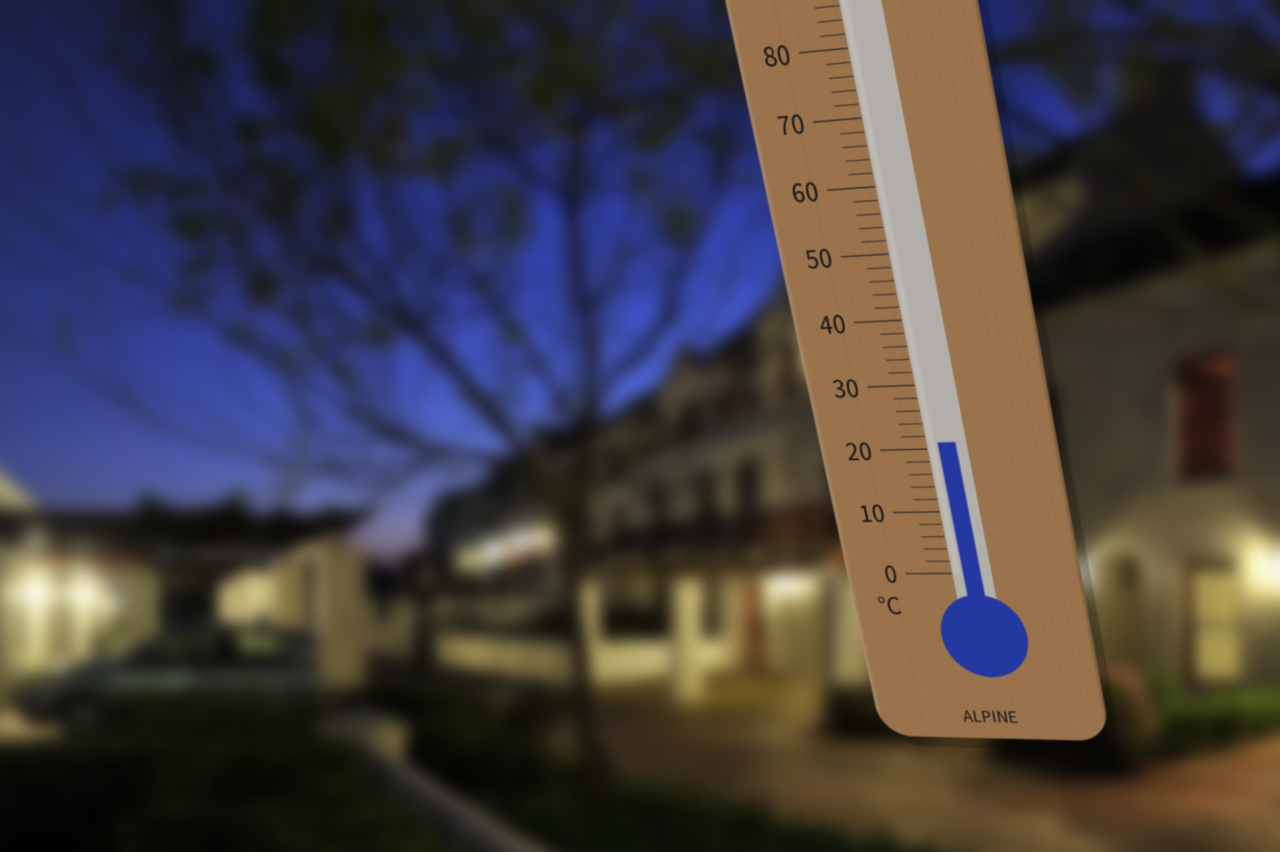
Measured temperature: 21 °C
